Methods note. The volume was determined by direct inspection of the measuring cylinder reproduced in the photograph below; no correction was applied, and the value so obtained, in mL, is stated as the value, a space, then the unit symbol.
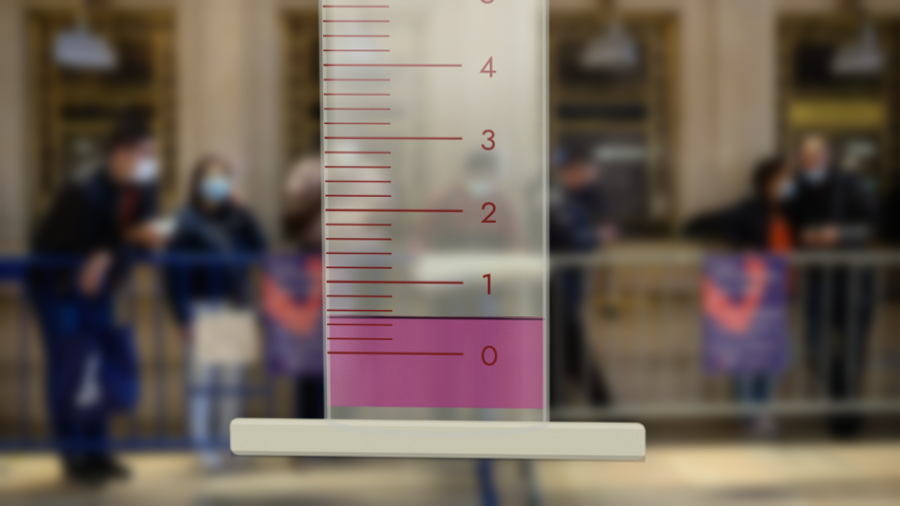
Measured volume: 0.5 mL
